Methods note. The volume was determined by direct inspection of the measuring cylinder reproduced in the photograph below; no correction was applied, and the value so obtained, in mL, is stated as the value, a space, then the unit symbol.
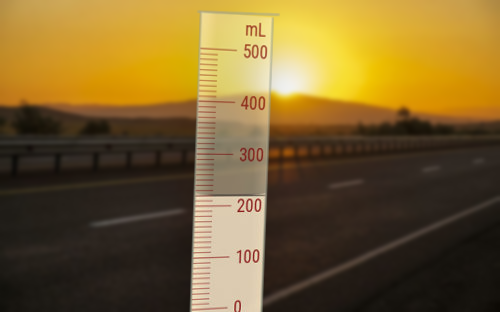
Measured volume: 220 mL
